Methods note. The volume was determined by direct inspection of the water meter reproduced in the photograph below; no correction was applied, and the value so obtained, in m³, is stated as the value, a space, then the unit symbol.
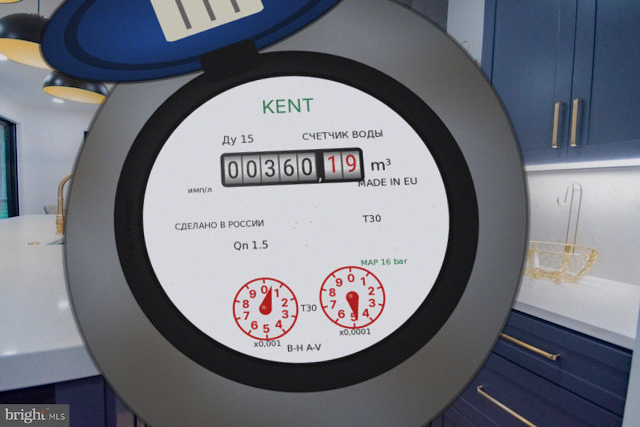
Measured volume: 360.1904 m³
